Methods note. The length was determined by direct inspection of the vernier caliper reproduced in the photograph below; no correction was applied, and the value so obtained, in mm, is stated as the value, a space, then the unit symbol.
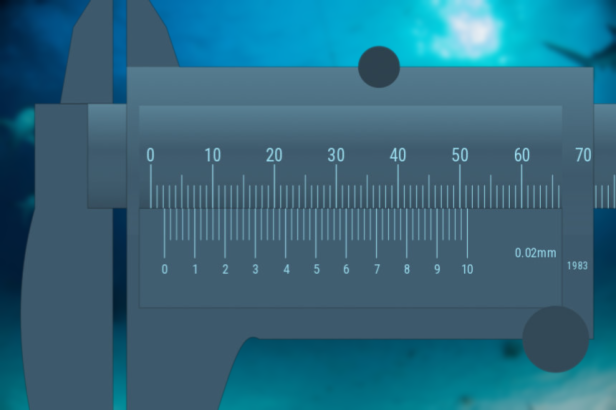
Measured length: 2.2 mm
